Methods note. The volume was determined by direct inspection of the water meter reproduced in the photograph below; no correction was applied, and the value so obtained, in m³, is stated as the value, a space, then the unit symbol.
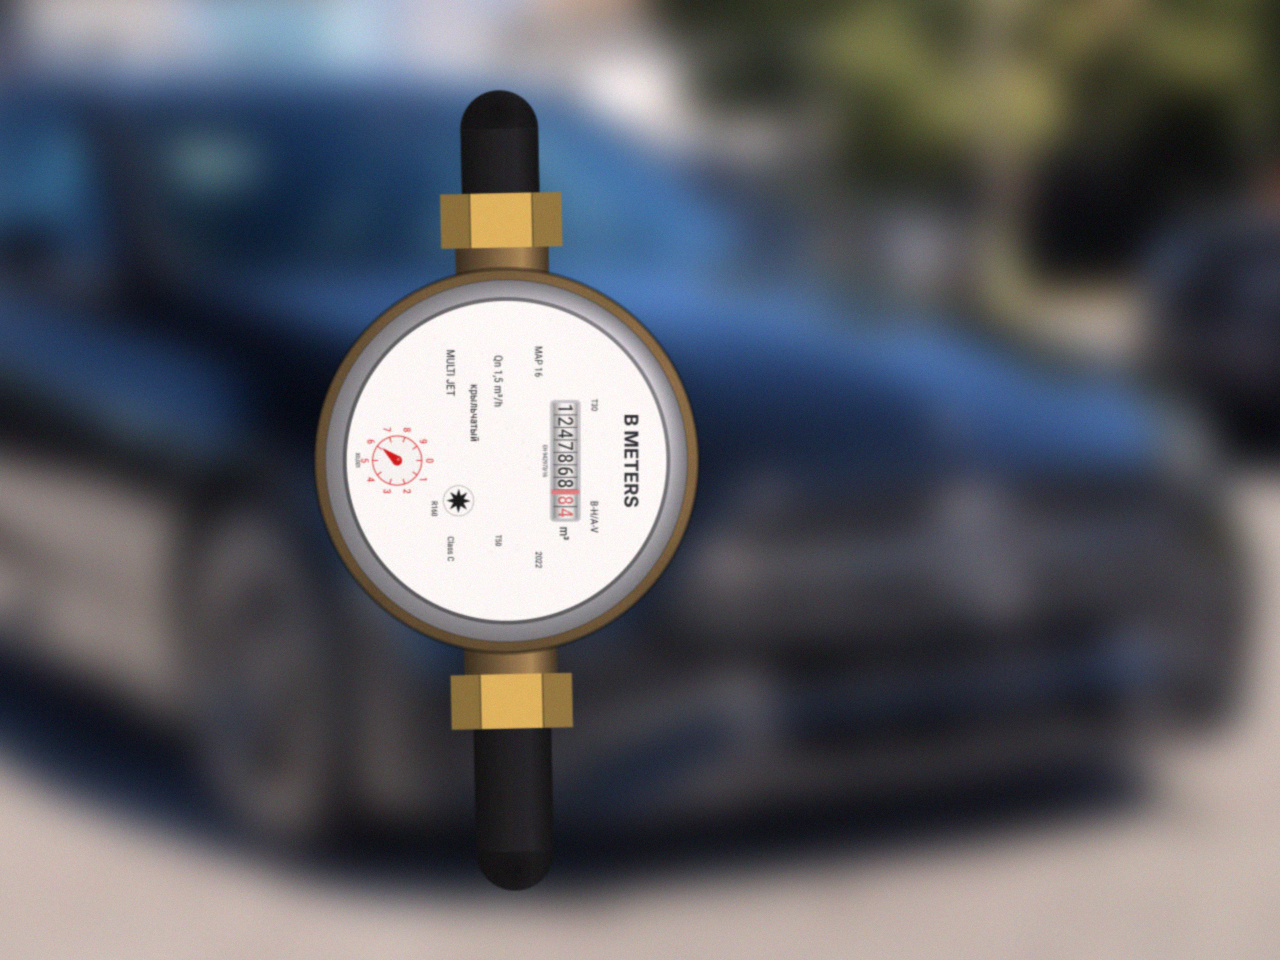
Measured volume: 1247868.846 m³
